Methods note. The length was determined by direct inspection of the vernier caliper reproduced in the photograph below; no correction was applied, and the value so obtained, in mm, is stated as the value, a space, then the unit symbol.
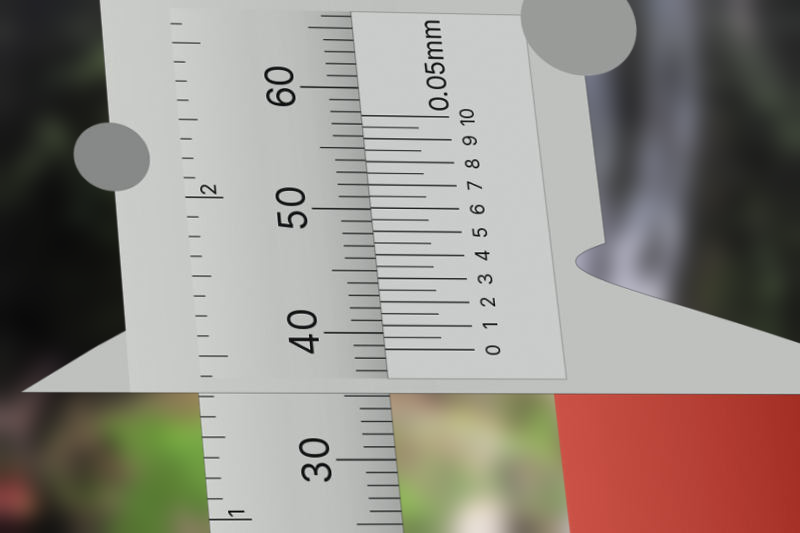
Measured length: 38.7 mm
